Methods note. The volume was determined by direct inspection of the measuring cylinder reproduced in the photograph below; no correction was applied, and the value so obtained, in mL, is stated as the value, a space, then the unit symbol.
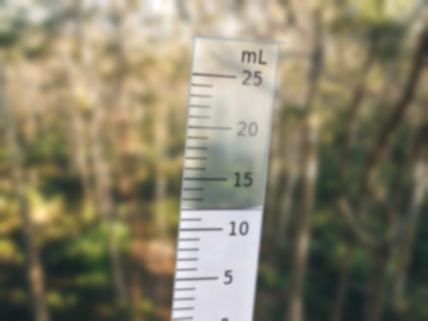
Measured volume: 12 mL
